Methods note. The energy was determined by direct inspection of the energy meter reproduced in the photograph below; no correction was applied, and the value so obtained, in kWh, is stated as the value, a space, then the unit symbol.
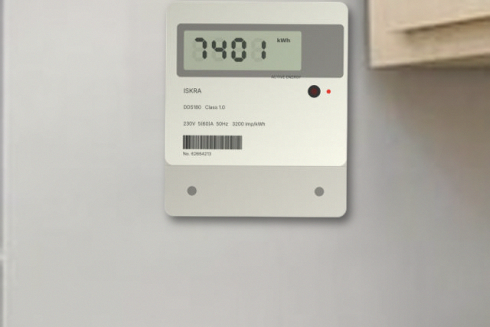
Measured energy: 7401 kWh
